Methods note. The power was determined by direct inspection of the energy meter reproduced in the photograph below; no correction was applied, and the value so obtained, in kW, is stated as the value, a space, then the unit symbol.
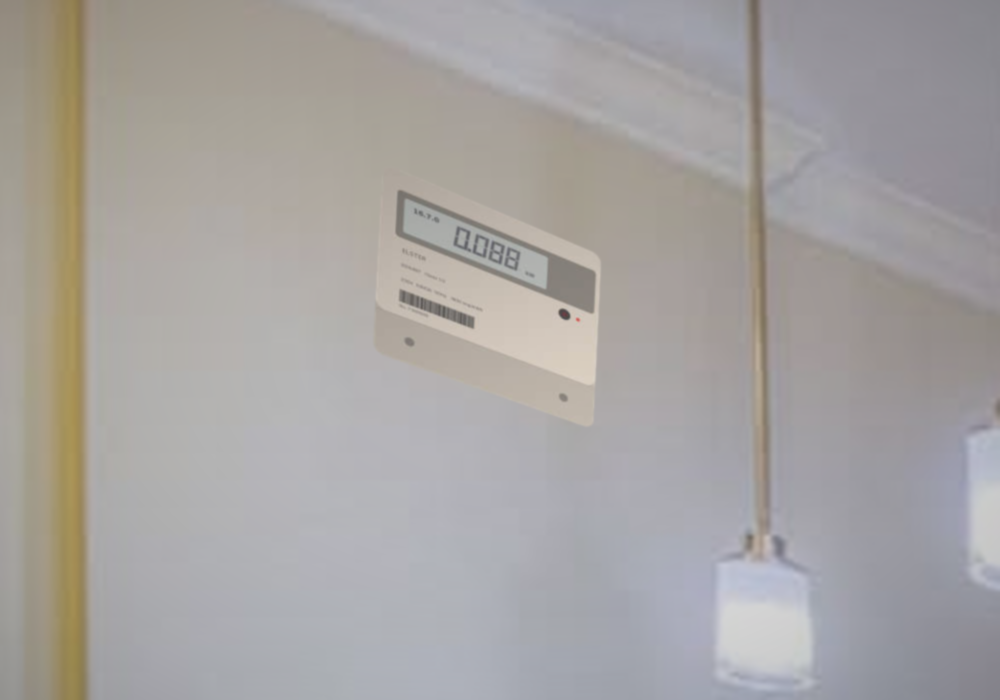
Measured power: 0.088 kW
